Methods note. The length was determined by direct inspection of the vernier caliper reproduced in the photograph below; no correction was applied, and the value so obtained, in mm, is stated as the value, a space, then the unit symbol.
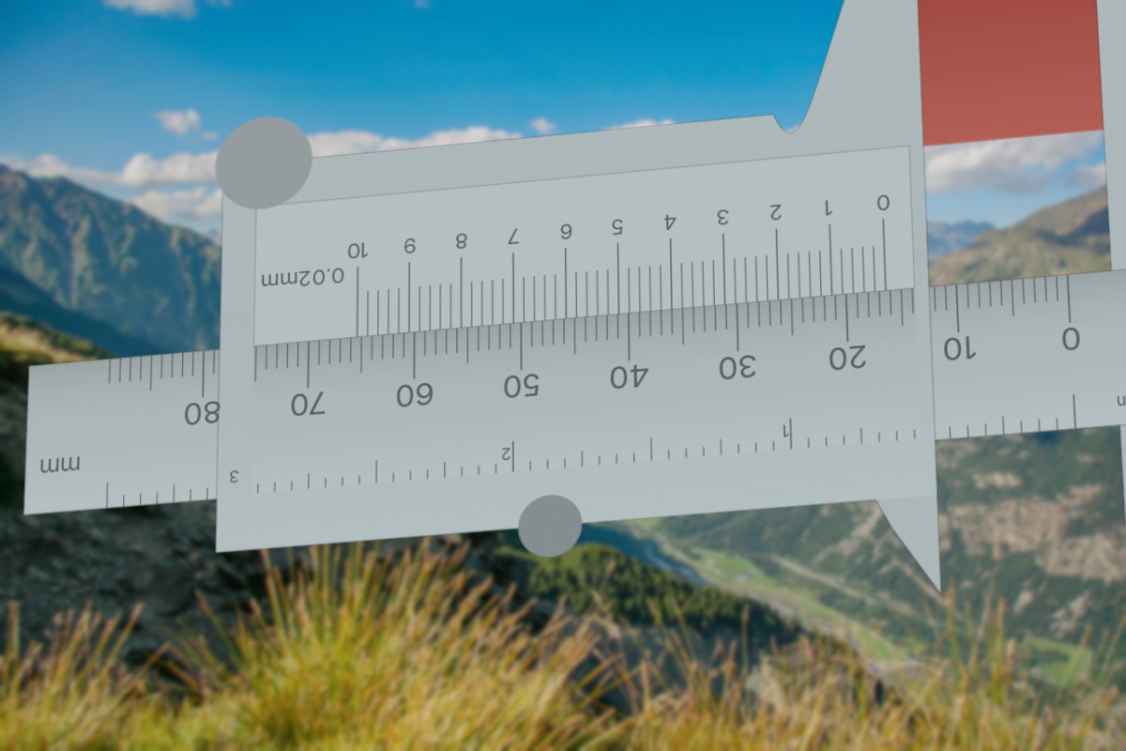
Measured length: 16.4 mm
